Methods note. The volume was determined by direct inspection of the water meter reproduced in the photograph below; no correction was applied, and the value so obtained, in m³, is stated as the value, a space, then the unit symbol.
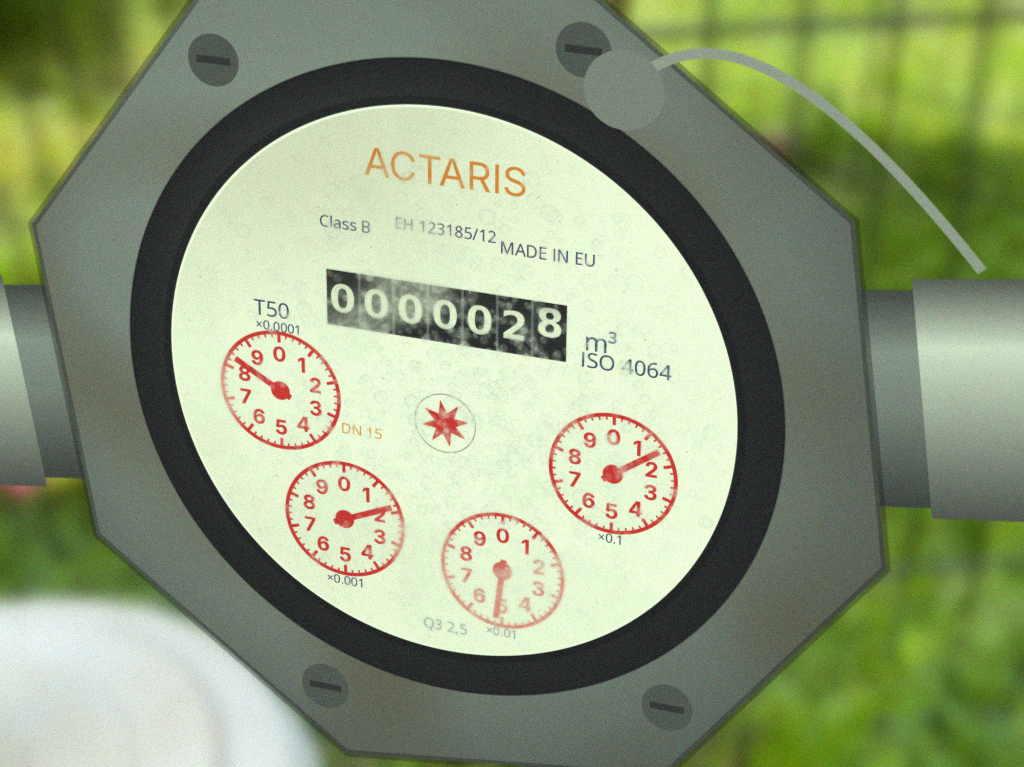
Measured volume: 28.1518 m³
